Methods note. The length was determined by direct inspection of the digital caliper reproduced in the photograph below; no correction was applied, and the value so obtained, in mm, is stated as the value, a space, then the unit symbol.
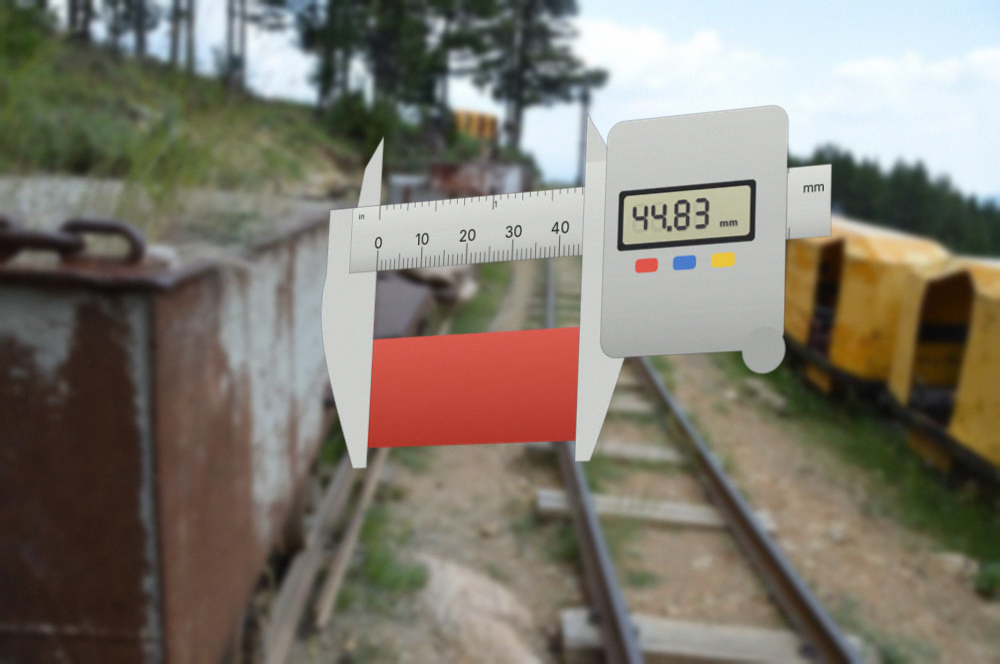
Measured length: 44.83 mm
